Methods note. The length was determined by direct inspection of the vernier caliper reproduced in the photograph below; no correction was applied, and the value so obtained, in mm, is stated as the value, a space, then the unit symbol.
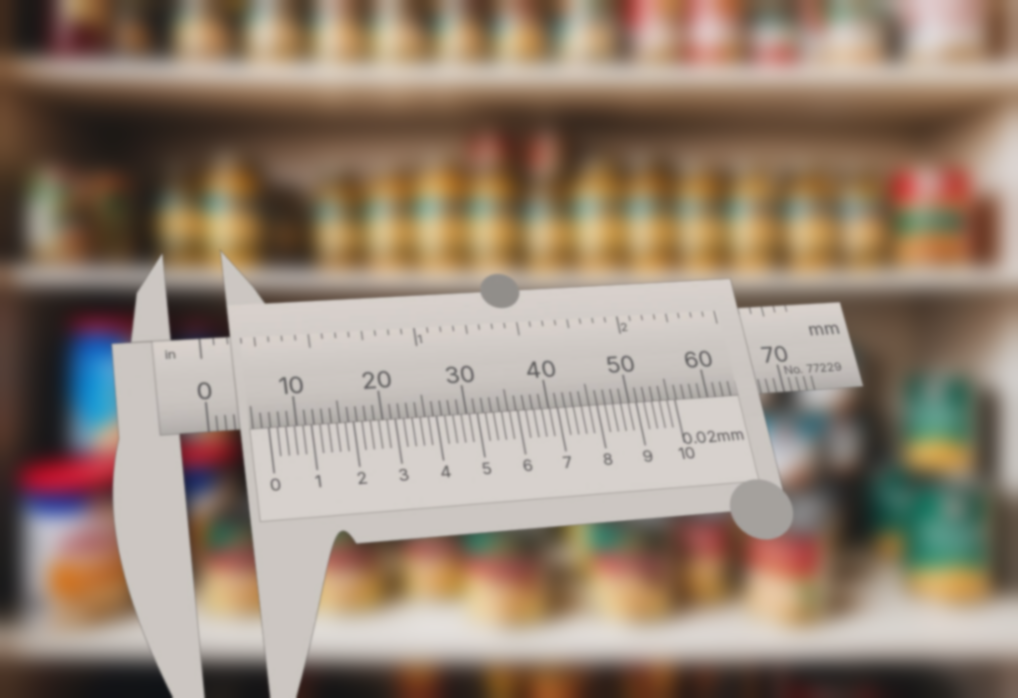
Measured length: 6.8 mm
